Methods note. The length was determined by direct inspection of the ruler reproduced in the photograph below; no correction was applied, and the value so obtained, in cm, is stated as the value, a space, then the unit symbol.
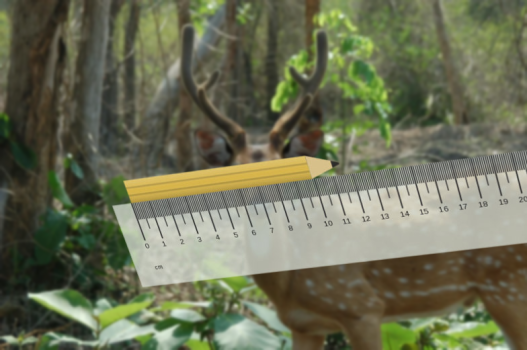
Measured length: 11.5 cm
